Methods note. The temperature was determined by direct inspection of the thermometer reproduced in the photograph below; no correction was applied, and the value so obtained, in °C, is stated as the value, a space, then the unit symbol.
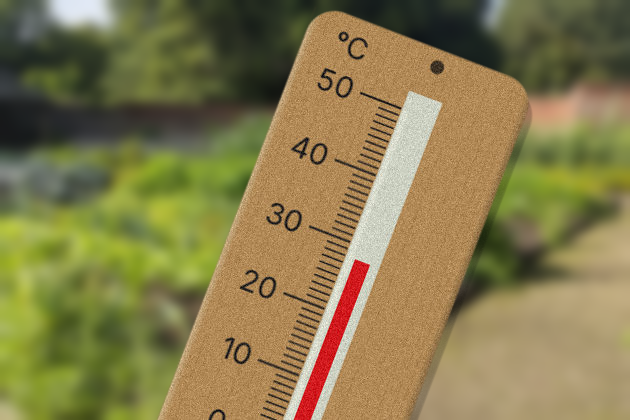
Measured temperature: 28 °C
